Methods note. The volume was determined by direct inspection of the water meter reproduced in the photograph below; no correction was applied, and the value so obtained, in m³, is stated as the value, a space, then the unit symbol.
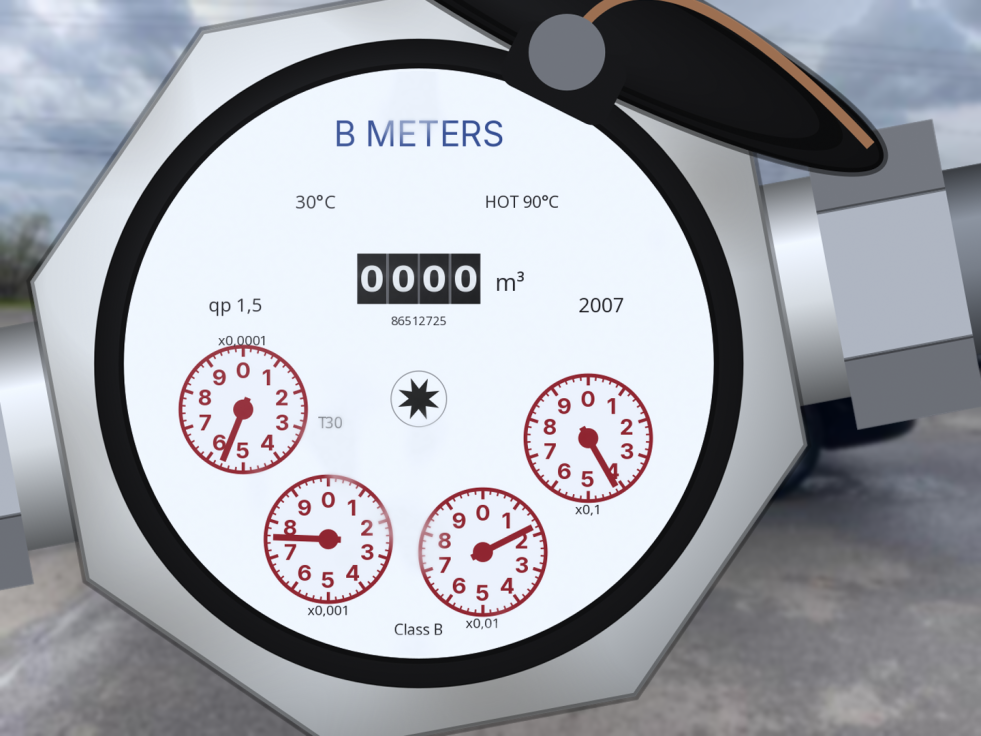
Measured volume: 0.4175 m³
